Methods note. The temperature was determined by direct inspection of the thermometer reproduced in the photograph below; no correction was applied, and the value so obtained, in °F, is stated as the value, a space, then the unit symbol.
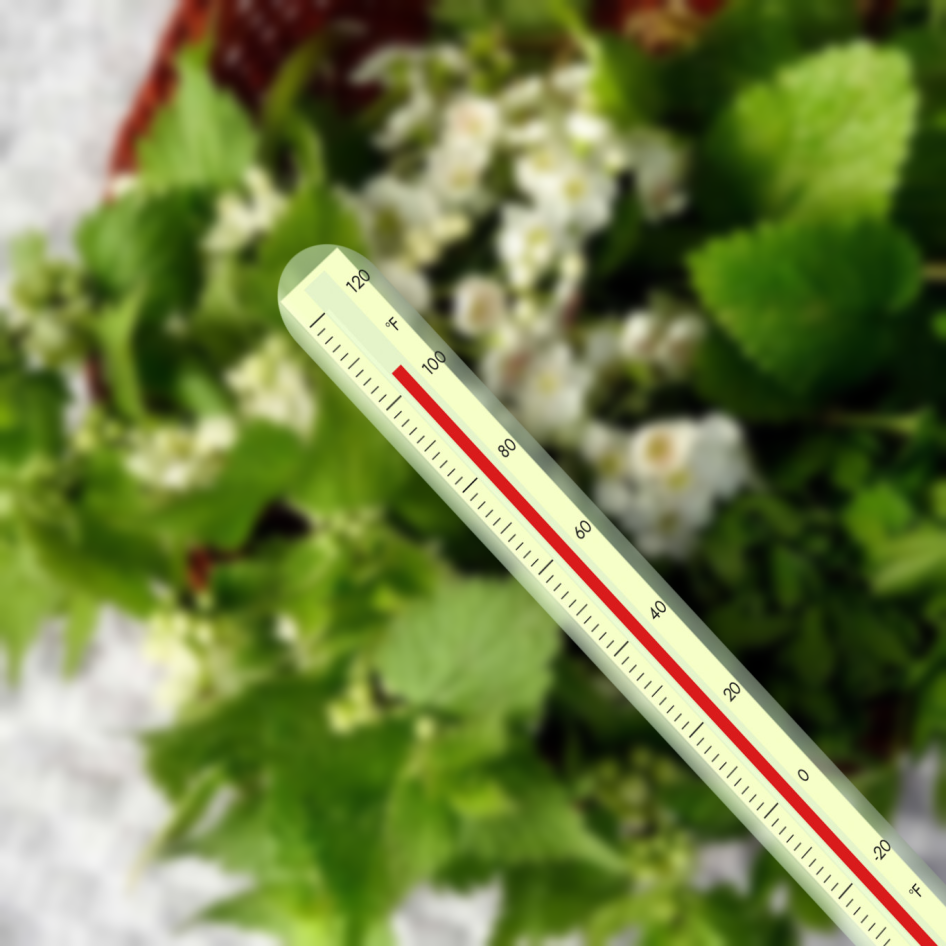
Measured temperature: 104 °F
